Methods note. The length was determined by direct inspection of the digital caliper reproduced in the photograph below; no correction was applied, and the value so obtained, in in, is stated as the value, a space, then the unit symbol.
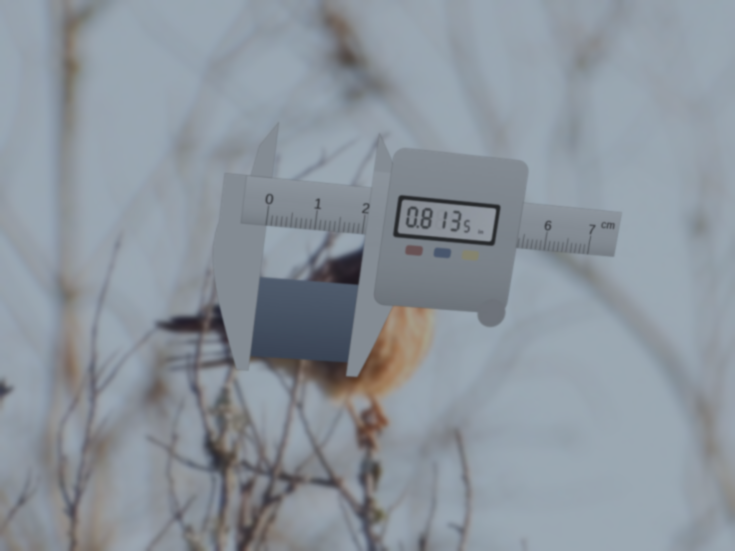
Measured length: 0.8135 in
